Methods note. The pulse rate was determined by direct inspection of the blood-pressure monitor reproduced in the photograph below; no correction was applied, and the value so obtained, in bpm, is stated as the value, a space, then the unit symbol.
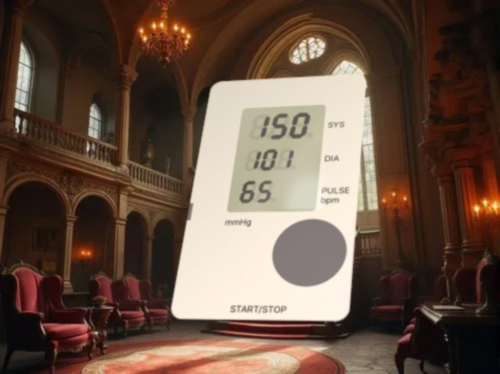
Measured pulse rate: 65 bpm
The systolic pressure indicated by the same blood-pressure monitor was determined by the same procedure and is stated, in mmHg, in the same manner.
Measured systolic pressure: 150 mmHg
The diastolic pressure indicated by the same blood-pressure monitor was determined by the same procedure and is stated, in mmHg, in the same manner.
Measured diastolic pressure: 101 mmHg
